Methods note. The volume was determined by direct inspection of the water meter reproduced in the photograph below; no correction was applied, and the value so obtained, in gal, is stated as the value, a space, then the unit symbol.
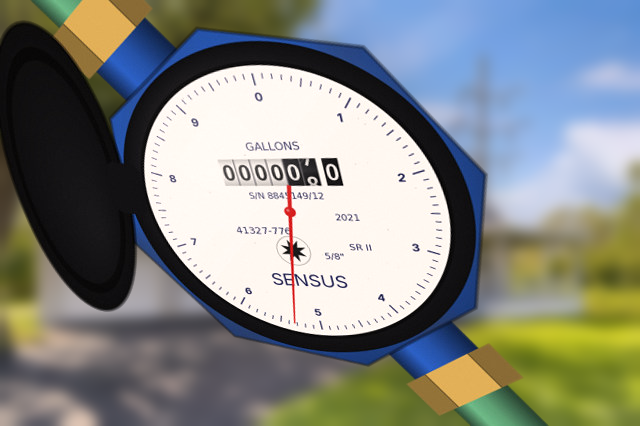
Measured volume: 75.3 gal
